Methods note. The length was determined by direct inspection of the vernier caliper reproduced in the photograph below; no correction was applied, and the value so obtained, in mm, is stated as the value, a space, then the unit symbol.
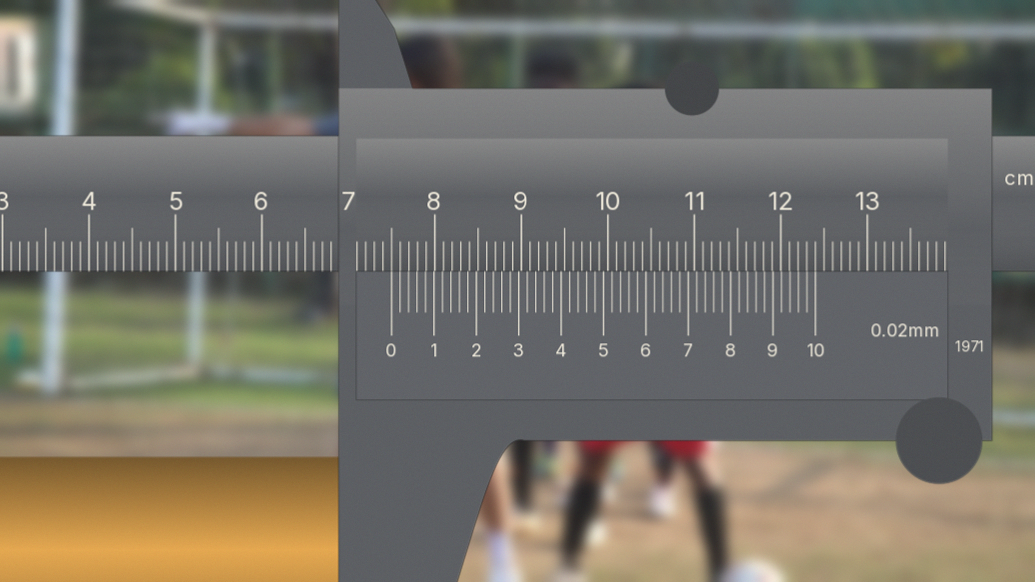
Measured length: 75.0 mm
